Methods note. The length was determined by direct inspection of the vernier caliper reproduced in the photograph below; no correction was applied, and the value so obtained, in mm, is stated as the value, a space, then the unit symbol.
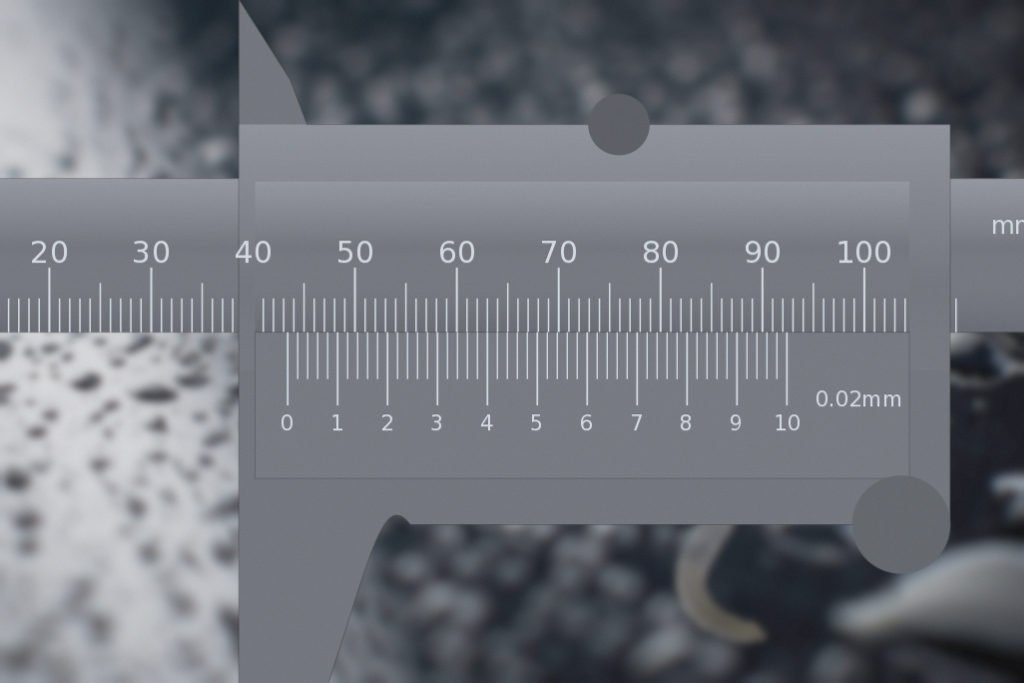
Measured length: 43.4 mm
